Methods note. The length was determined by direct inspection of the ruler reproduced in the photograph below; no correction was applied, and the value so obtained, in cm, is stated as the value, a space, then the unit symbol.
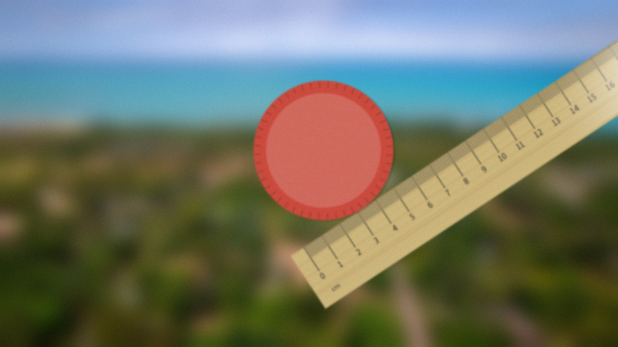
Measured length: 6.5 cm
